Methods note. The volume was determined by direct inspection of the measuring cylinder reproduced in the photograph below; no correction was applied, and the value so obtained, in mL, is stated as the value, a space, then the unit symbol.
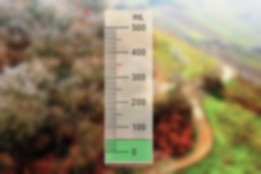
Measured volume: 50 mL
